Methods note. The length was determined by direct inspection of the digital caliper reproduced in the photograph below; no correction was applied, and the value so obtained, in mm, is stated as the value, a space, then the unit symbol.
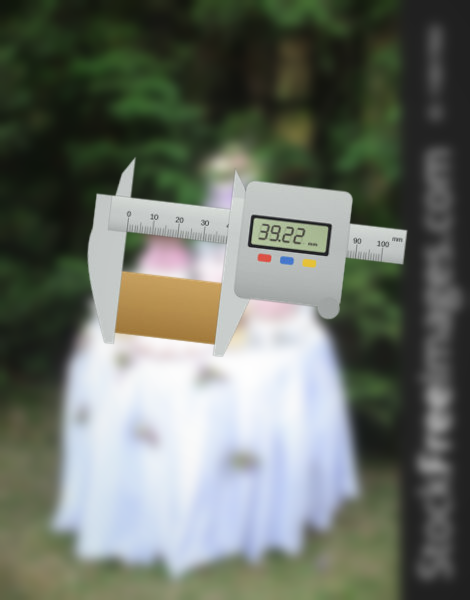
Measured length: 39.22 mm
